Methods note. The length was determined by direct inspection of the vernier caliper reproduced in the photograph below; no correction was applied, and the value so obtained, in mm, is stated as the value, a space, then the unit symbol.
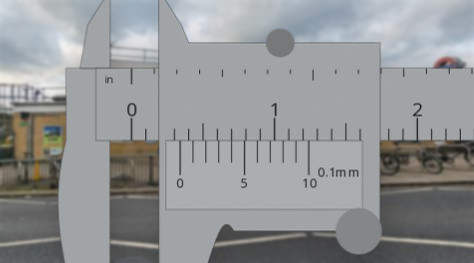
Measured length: 3.4 mm
